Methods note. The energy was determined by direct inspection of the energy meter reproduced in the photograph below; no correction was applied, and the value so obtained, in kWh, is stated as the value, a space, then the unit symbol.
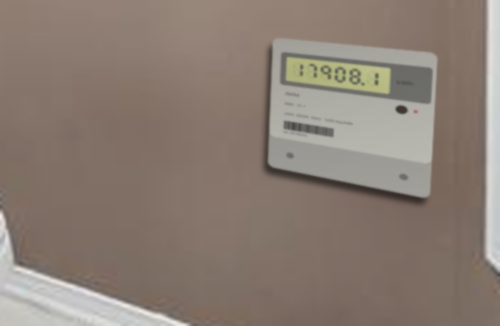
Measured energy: 17908.1 kWh
